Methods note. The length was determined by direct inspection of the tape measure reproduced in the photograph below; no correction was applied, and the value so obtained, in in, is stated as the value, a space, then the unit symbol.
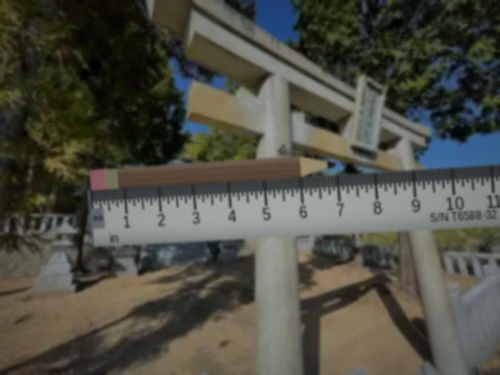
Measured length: 7 in
